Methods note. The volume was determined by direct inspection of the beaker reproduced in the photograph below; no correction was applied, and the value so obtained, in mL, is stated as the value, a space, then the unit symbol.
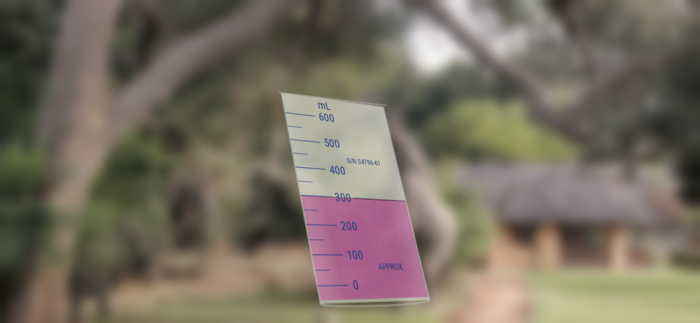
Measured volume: 300 mL
